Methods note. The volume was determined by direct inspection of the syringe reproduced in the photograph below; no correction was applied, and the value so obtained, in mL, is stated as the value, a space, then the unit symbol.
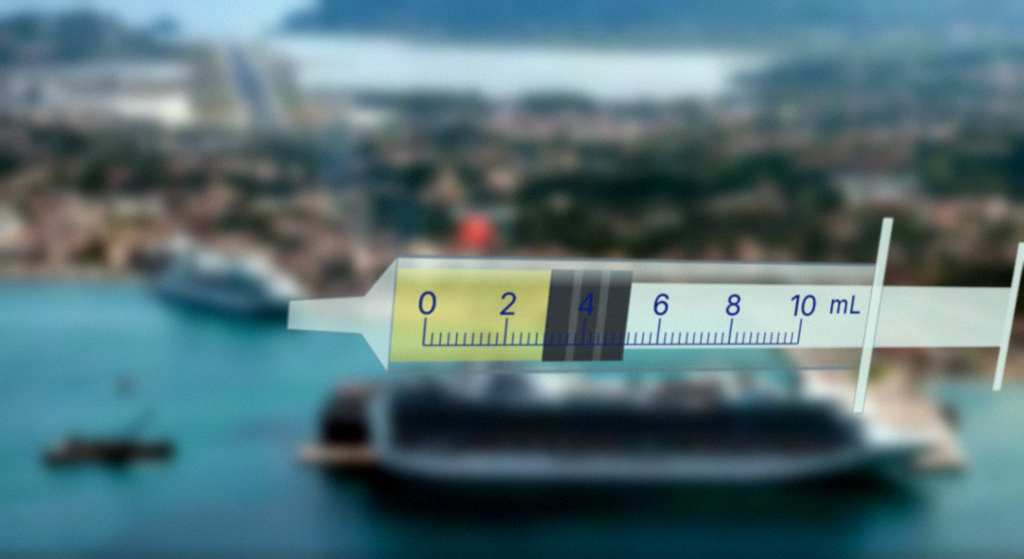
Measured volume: 3 mL
